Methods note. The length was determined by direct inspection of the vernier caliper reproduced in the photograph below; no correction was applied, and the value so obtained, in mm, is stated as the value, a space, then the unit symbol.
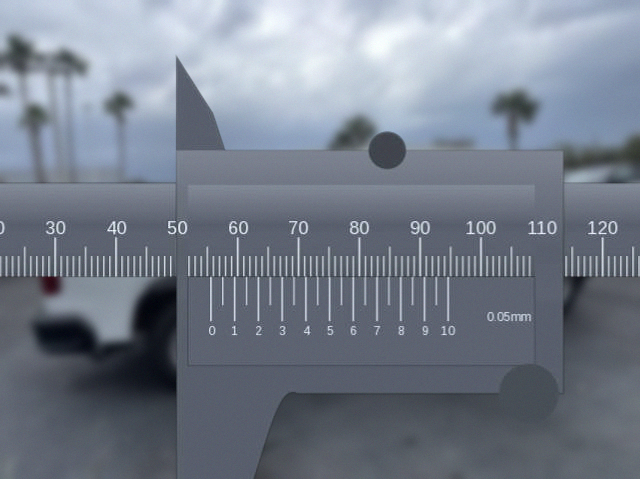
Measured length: 55.6 mm
